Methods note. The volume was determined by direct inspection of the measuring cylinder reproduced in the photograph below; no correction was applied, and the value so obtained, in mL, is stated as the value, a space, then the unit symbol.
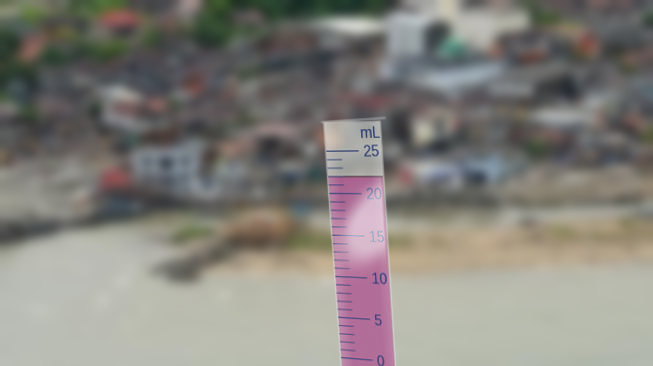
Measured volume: 22 mL
